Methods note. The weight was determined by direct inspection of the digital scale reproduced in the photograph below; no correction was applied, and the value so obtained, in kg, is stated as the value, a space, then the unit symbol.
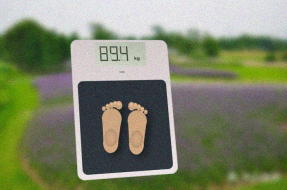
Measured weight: 89.4 kg
